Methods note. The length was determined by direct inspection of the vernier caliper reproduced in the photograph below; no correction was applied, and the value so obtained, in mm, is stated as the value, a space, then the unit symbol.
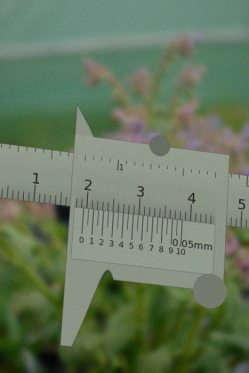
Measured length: 19.4 mm
